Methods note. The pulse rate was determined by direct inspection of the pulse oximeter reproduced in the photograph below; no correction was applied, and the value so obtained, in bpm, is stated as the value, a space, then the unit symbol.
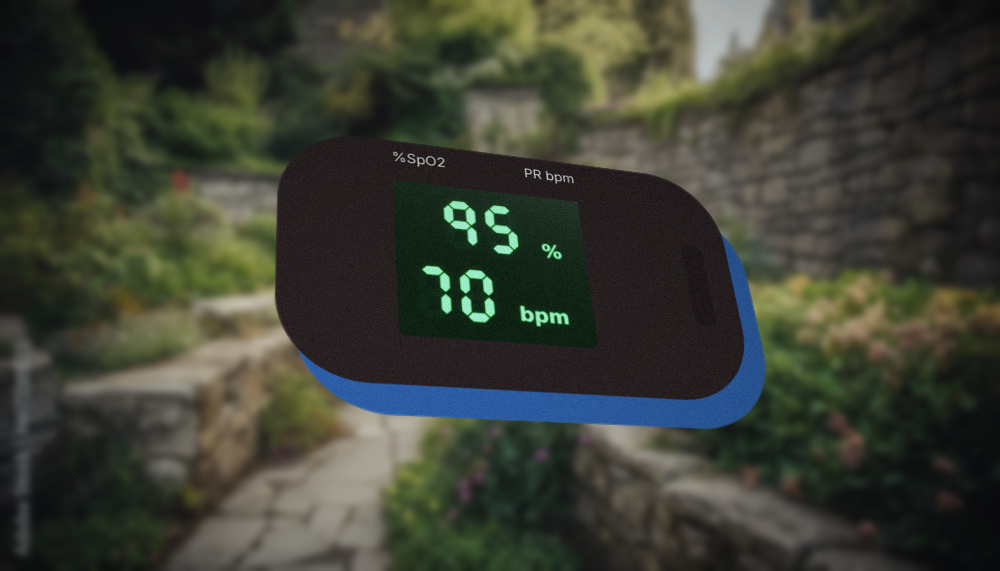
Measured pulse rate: 70 bpm
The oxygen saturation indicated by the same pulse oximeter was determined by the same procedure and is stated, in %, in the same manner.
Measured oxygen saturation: 95 %
